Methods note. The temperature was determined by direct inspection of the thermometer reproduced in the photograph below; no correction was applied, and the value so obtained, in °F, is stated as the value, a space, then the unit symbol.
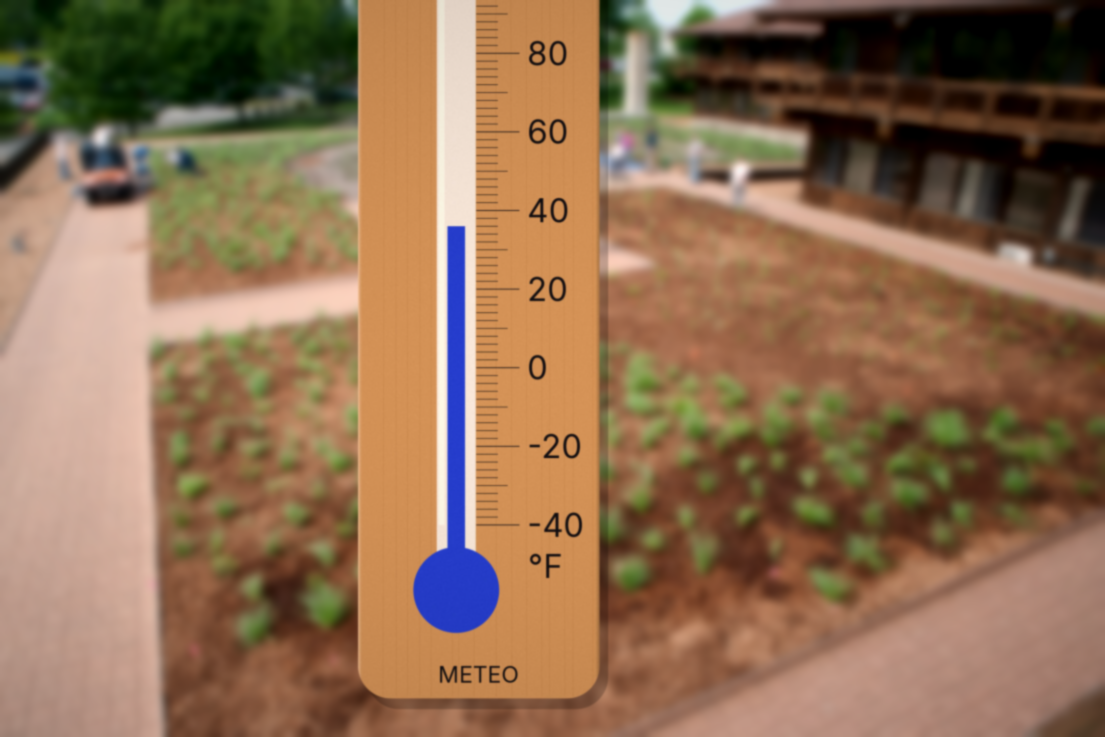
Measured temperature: 36 °F
